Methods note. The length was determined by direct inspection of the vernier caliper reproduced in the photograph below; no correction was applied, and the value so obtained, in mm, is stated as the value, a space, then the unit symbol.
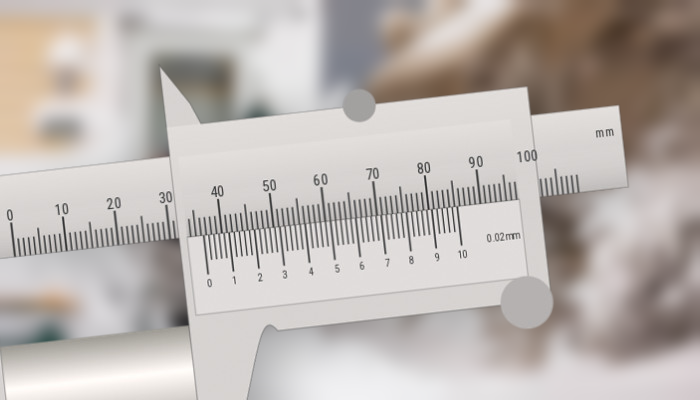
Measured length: 36.5 mm
